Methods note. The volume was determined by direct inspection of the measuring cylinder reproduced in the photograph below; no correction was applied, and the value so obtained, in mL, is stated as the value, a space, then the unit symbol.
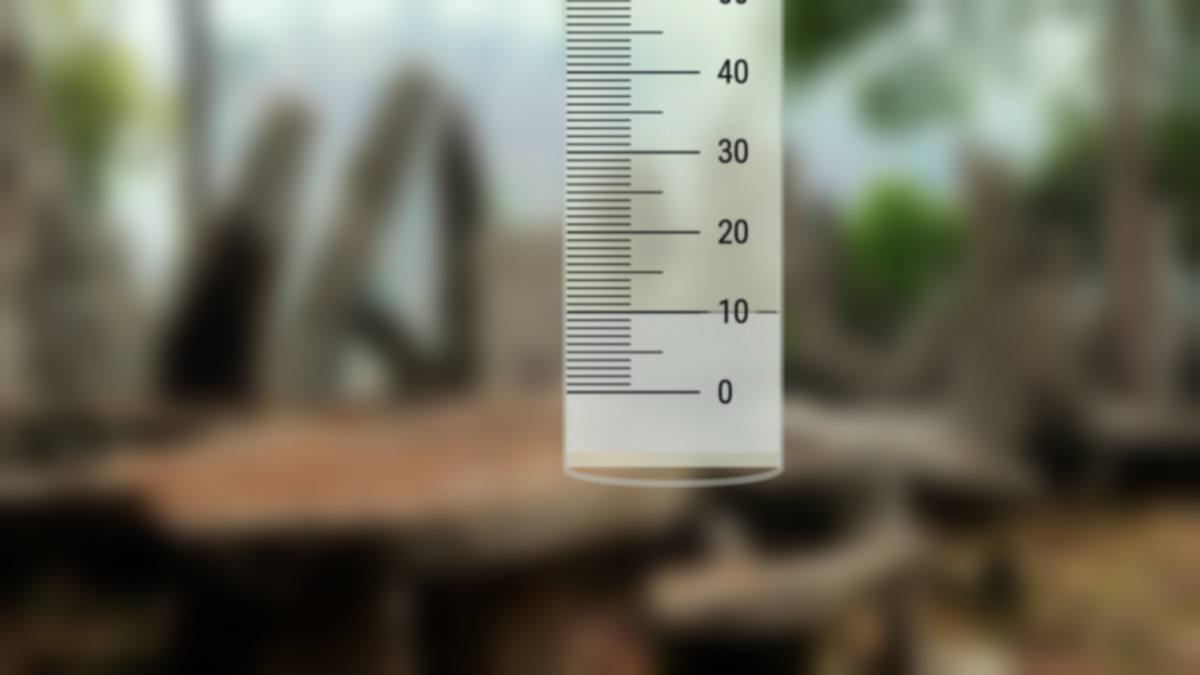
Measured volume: 10 mL
